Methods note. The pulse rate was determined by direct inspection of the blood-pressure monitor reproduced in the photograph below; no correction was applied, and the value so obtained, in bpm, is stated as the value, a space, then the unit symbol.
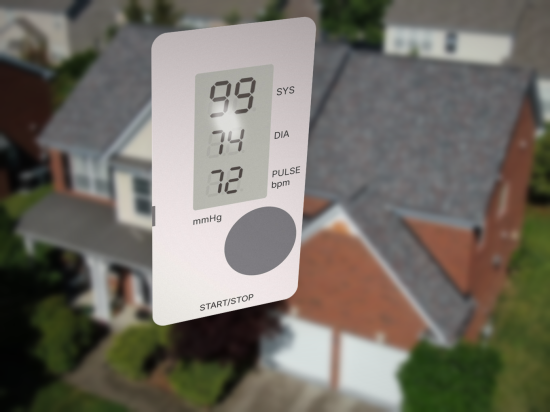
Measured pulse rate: 72 bpm
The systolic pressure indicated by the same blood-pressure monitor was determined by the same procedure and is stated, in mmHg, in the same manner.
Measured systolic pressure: 99 mmHg
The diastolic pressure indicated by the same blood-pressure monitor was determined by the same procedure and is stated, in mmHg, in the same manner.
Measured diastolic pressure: 74 mmHg
